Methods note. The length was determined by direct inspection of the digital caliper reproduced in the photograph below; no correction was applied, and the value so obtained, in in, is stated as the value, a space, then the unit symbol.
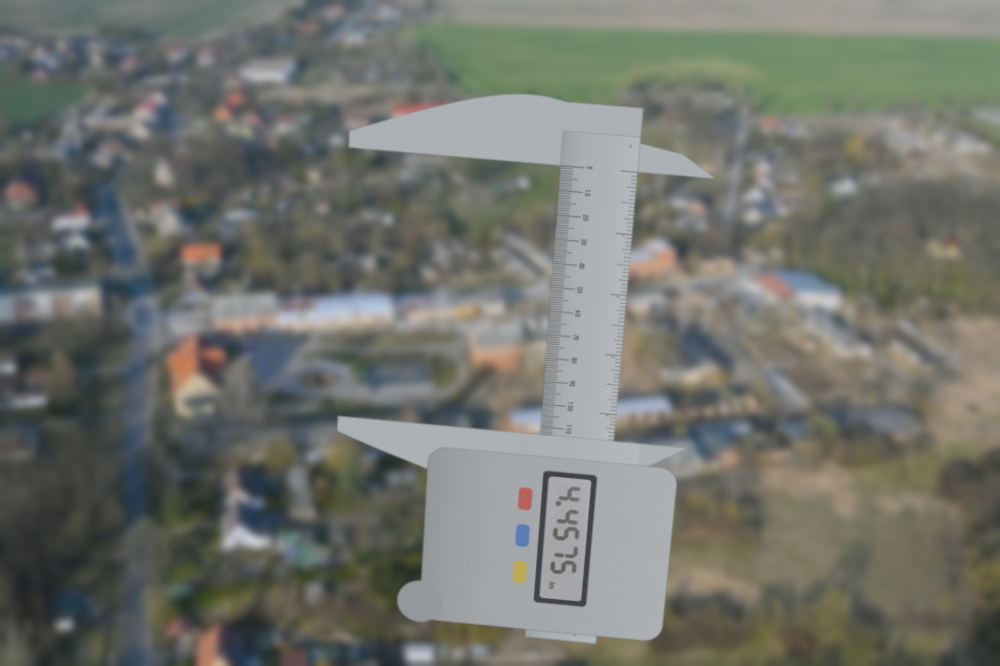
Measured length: 4.4575 in
